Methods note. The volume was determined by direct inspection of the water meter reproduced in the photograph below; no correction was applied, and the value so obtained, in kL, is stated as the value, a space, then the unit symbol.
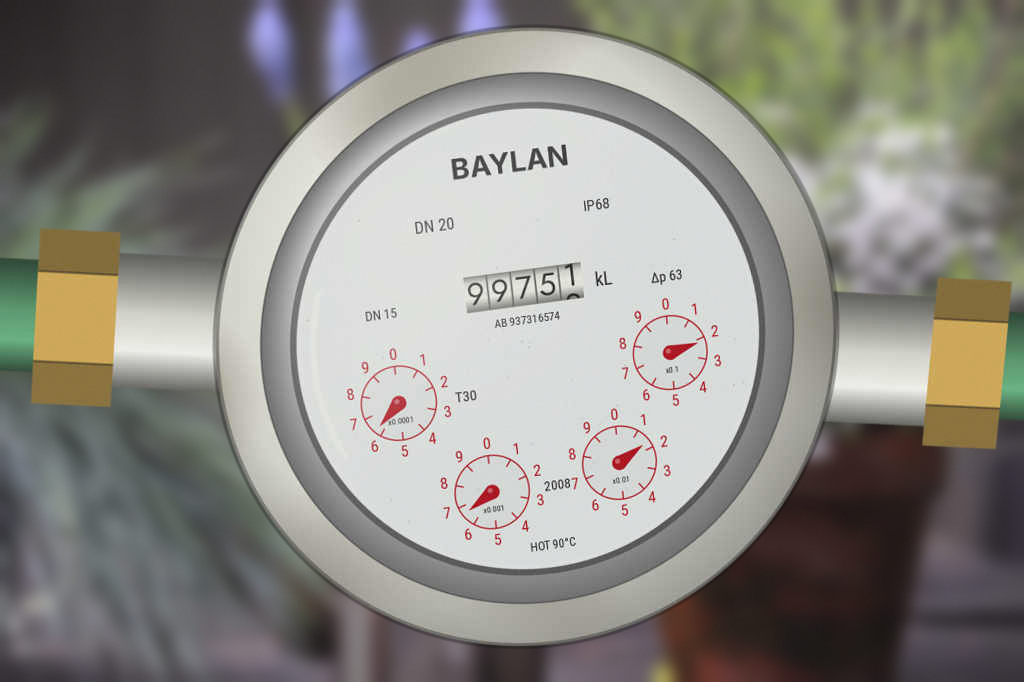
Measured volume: 99751.2166 kL
